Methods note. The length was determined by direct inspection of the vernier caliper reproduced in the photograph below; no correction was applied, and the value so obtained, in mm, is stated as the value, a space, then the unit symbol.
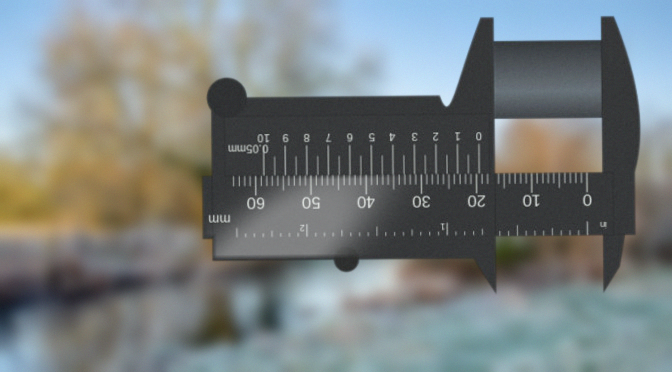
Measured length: 19.5 mm
